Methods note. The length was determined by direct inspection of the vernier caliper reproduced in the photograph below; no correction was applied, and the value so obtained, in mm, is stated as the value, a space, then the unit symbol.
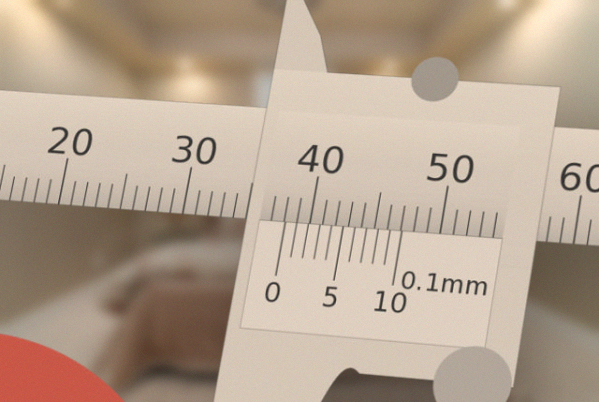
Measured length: 38.1 mm
